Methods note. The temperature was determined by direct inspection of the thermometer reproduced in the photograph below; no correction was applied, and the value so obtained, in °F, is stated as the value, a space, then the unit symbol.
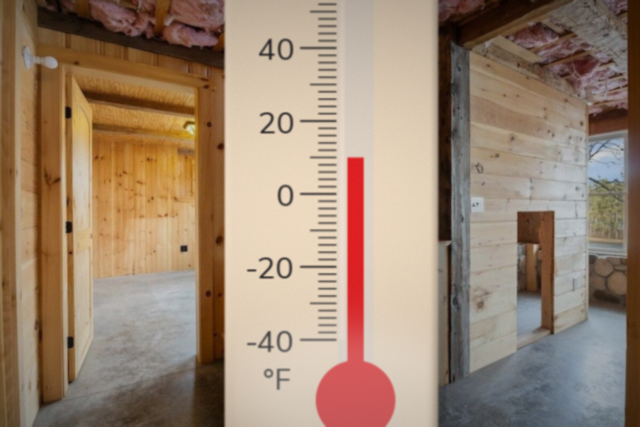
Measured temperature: 10 °F
